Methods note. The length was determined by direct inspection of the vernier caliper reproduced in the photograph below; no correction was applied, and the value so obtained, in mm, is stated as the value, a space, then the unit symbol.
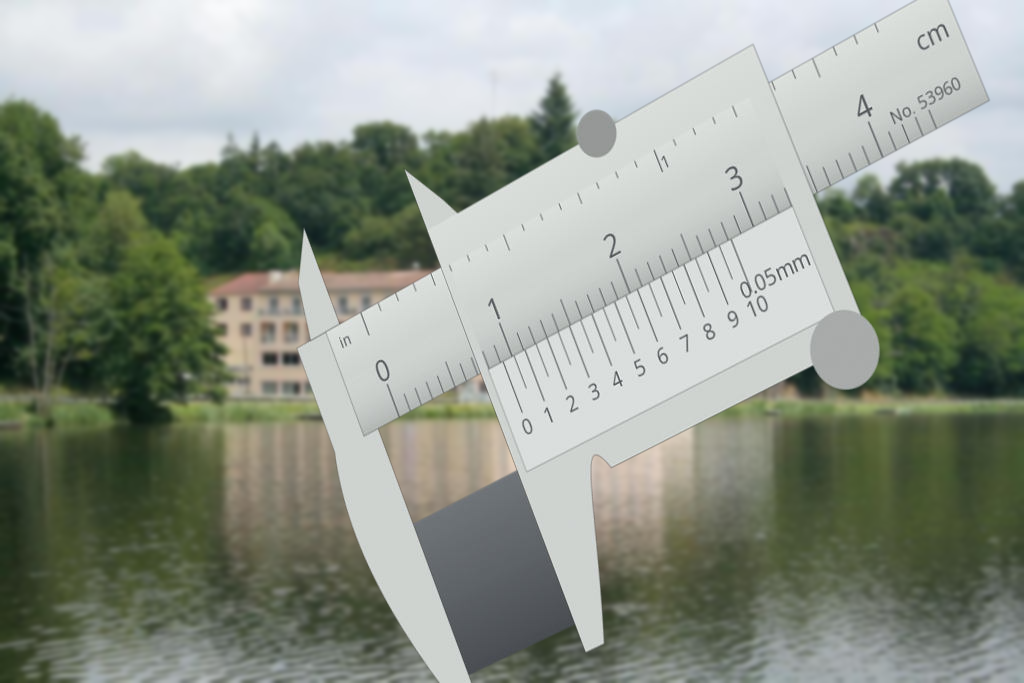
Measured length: 9.2 mm
